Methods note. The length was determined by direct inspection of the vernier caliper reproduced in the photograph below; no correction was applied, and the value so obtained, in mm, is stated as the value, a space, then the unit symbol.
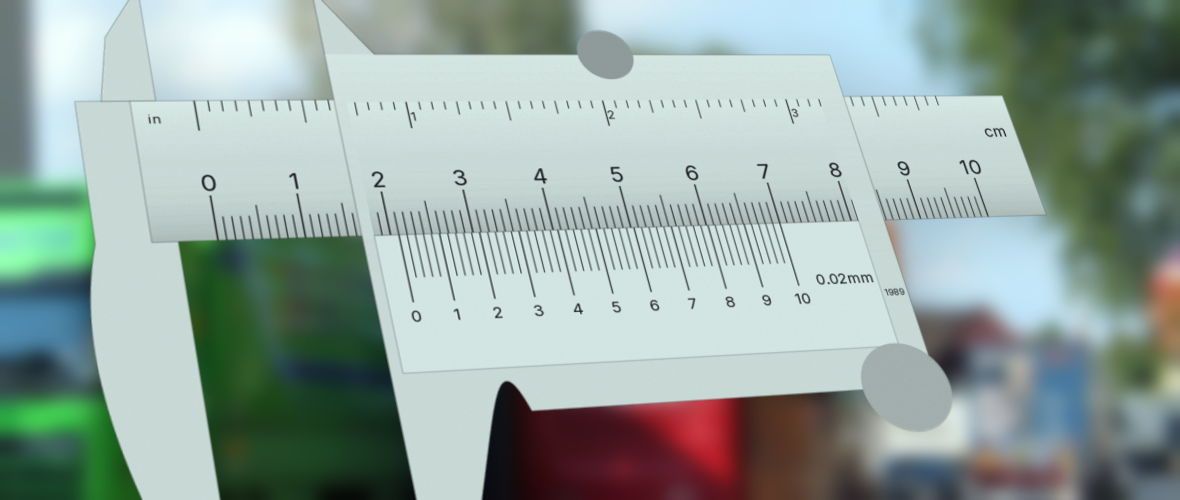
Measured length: 21.0 mm
